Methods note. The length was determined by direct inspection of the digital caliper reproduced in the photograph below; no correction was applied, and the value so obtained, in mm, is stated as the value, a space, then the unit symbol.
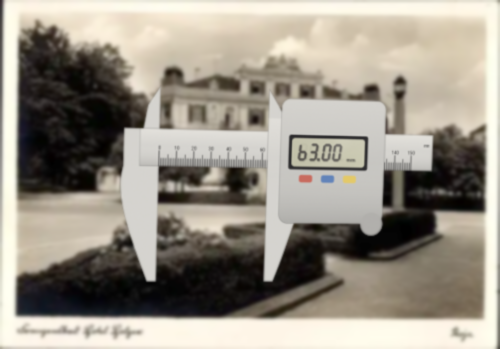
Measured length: 63.00 mm
